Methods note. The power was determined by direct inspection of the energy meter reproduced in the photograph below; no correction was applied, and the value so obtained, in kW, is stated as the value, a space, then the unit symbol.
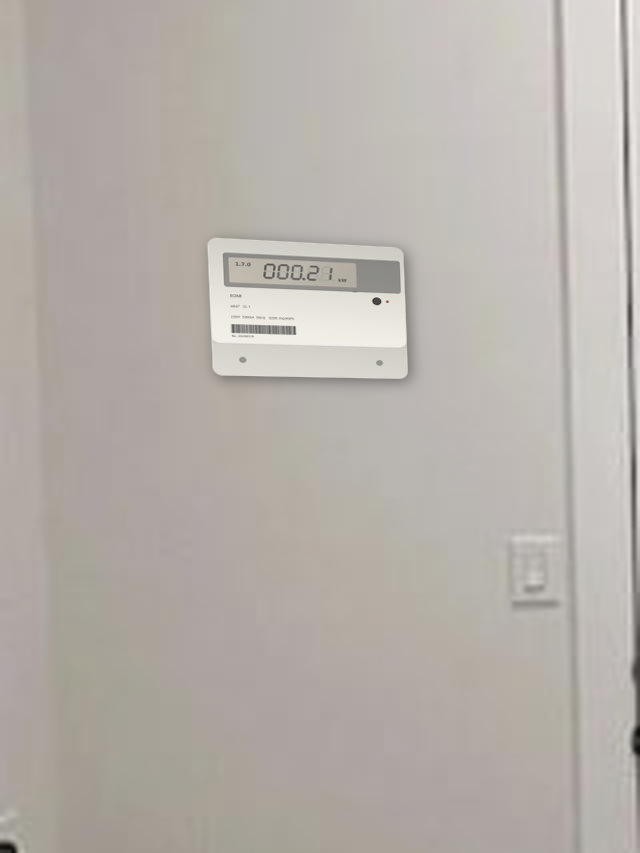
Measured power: 0.21 kW
